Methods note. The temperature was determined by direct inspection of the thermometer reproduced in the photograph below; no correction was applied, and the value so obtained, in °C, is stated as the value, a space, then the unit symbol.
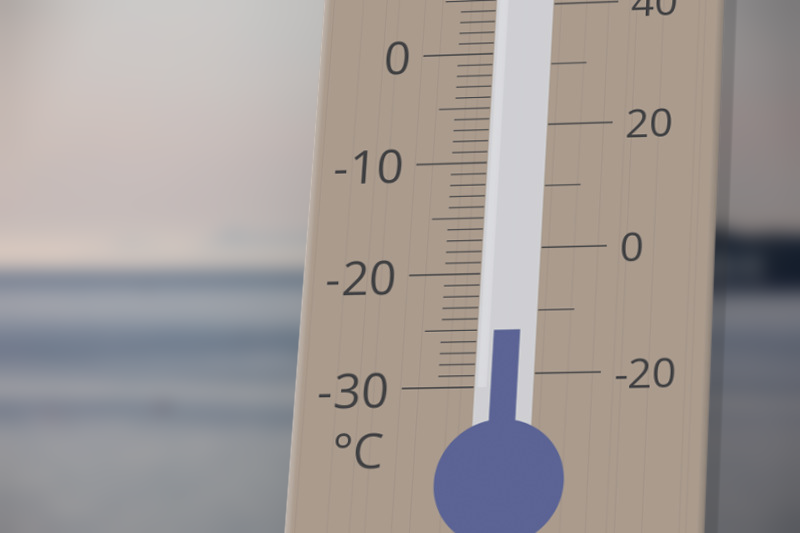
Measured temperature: -25 °C
